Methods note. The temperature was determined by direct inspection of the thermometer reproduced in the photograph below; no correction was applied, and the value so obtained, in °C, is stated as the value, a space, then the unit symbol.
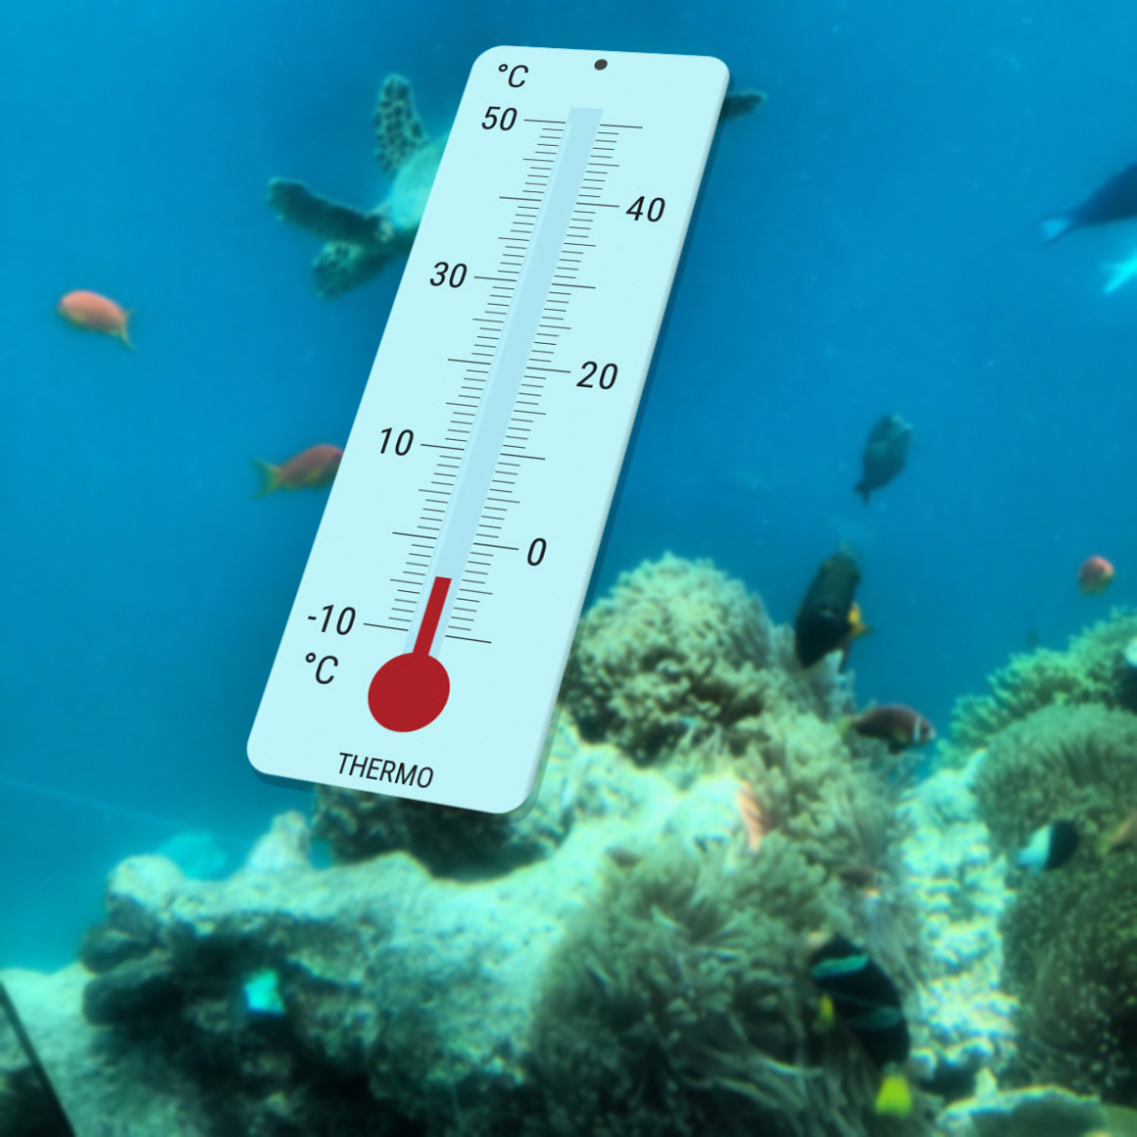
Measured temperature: -4 °C
